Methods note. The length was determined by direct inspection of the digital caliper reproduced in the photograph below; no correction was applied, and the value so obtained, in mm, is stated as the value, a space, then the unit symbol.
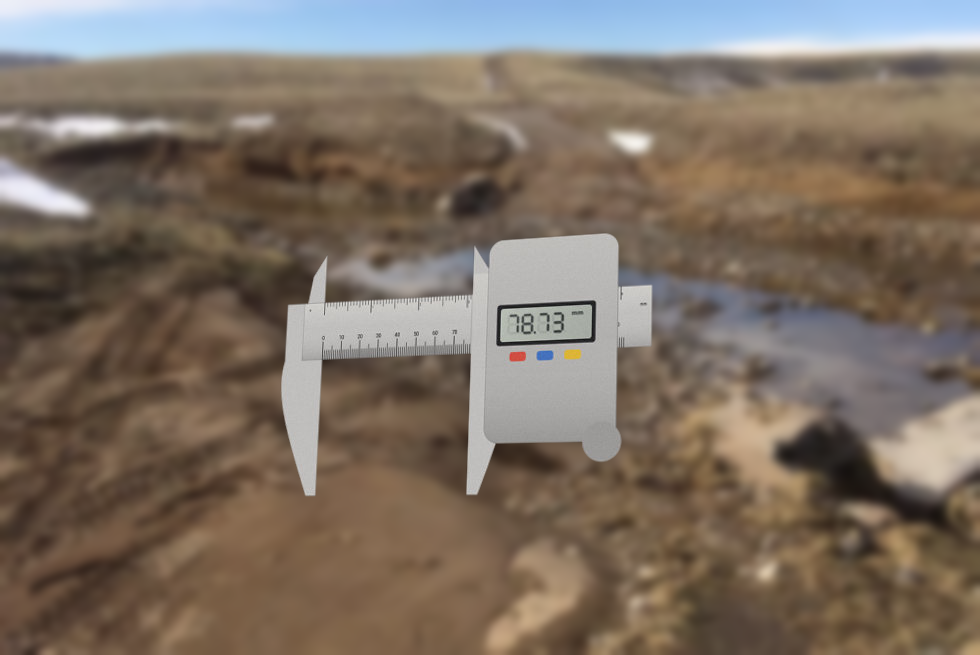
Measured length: 78.73 mm
